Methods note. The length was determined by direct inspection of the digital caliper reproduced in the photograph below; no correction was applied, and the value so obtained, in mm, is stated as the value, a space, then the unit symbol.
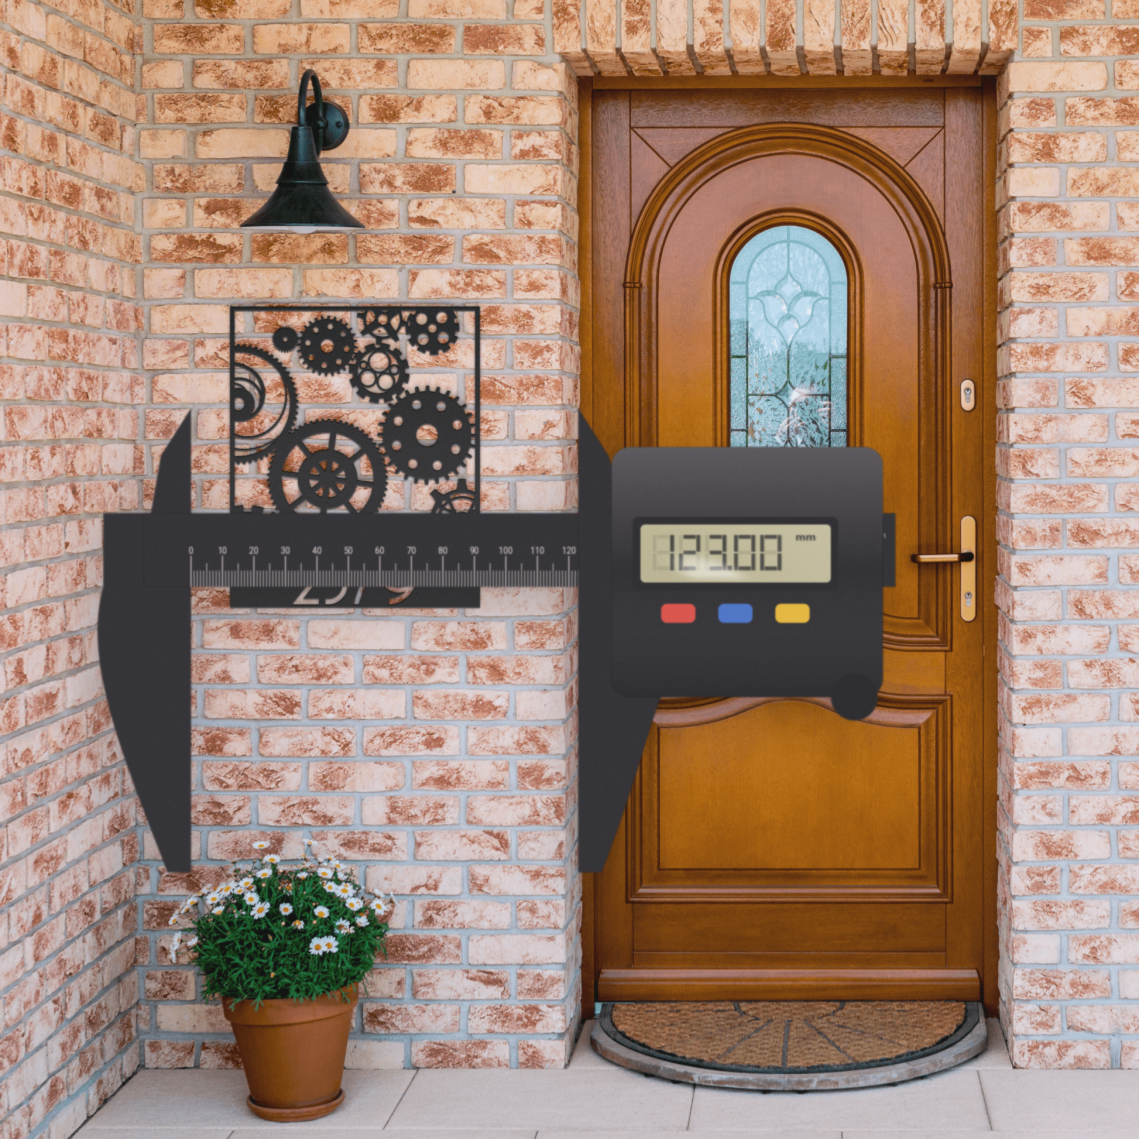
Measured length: 123.00 mm
